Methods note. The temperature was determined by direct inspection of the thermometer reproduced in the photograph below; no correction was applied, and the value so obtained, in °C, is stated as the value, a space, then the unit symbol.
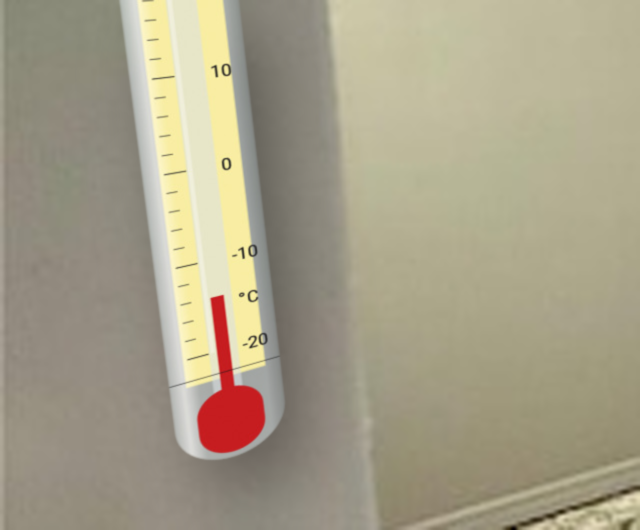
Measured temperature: -14 °C
